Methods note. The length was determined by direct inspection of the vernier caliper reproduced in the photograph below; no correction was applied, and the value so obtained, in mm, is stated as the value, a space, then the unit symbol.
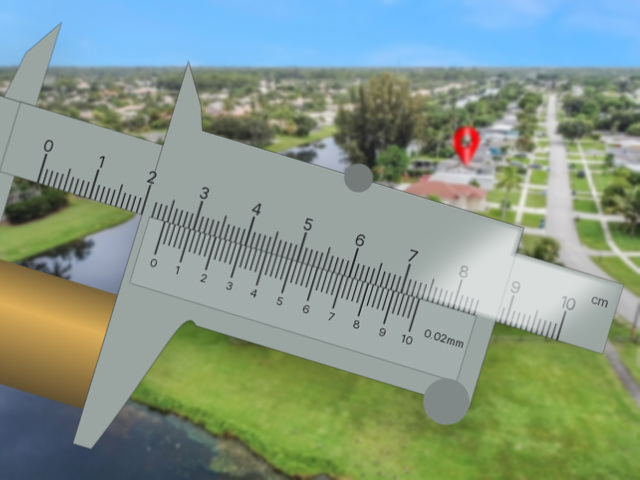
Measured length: 24.5 mm
